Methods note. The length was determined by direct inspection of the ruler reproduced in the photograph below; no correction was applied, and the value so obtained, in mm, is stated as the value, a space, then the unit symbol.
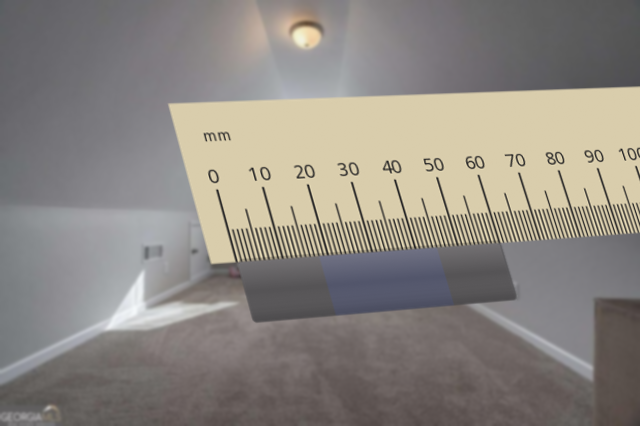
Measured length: 60 mm
